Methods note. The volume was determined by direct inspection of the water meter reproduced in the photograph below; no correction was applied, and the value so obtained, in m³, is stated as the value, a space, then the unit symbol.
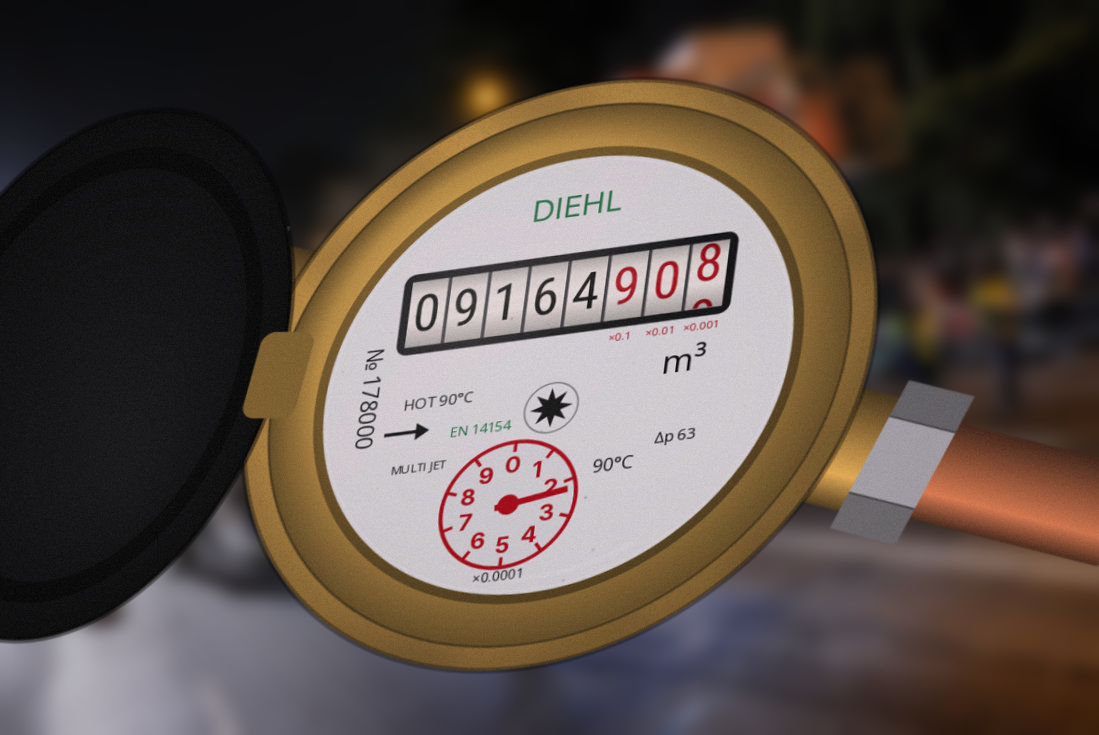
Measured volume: 9164.9082 m³
